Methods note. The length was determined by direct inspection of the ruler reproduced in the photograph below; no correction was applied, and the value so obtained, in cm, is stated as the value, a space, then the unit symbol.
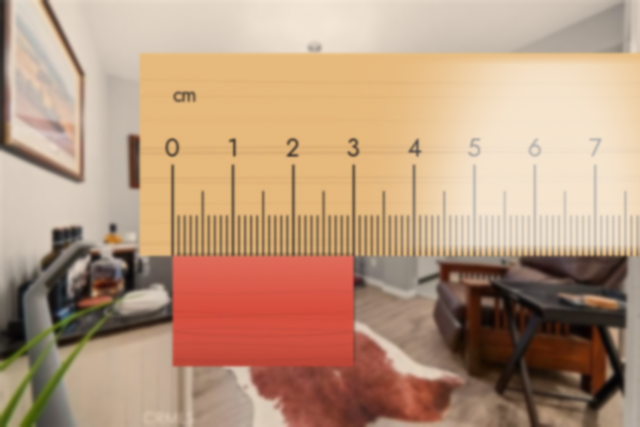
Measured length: 3 cm
